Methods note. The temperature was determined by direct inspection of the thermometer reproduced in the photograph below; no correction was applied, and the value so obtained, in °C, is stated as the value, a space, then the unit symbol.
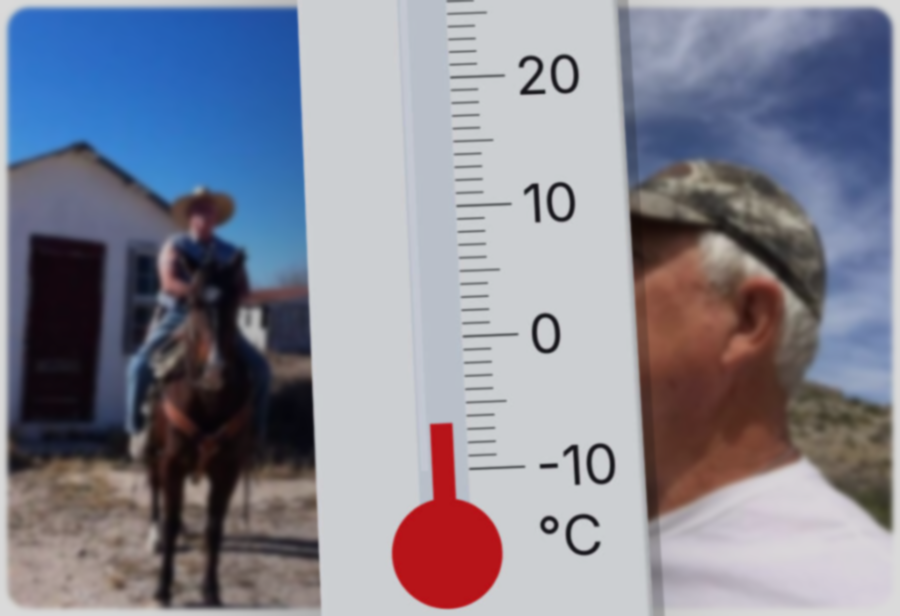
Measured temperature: -6.5 °C
